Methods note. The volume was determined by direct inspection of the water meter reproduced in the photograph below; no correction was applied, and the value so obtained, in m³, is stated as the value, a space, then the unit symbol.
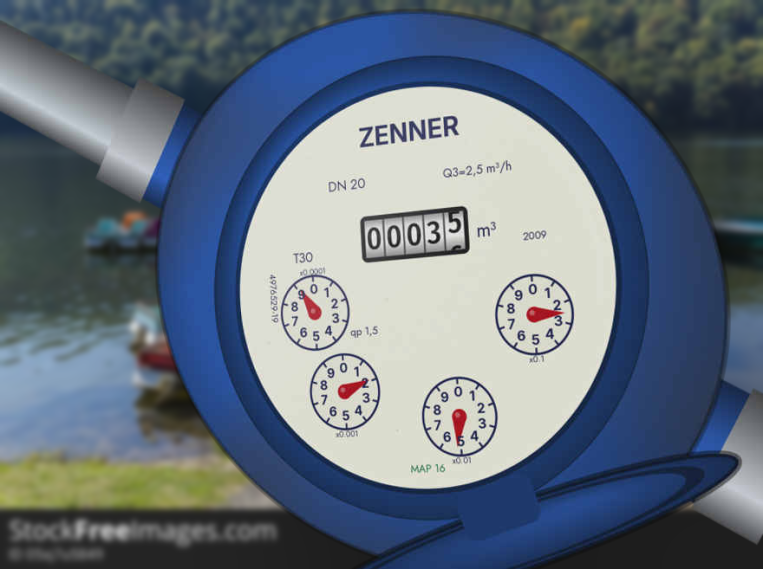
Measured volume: 35.2519 m³
